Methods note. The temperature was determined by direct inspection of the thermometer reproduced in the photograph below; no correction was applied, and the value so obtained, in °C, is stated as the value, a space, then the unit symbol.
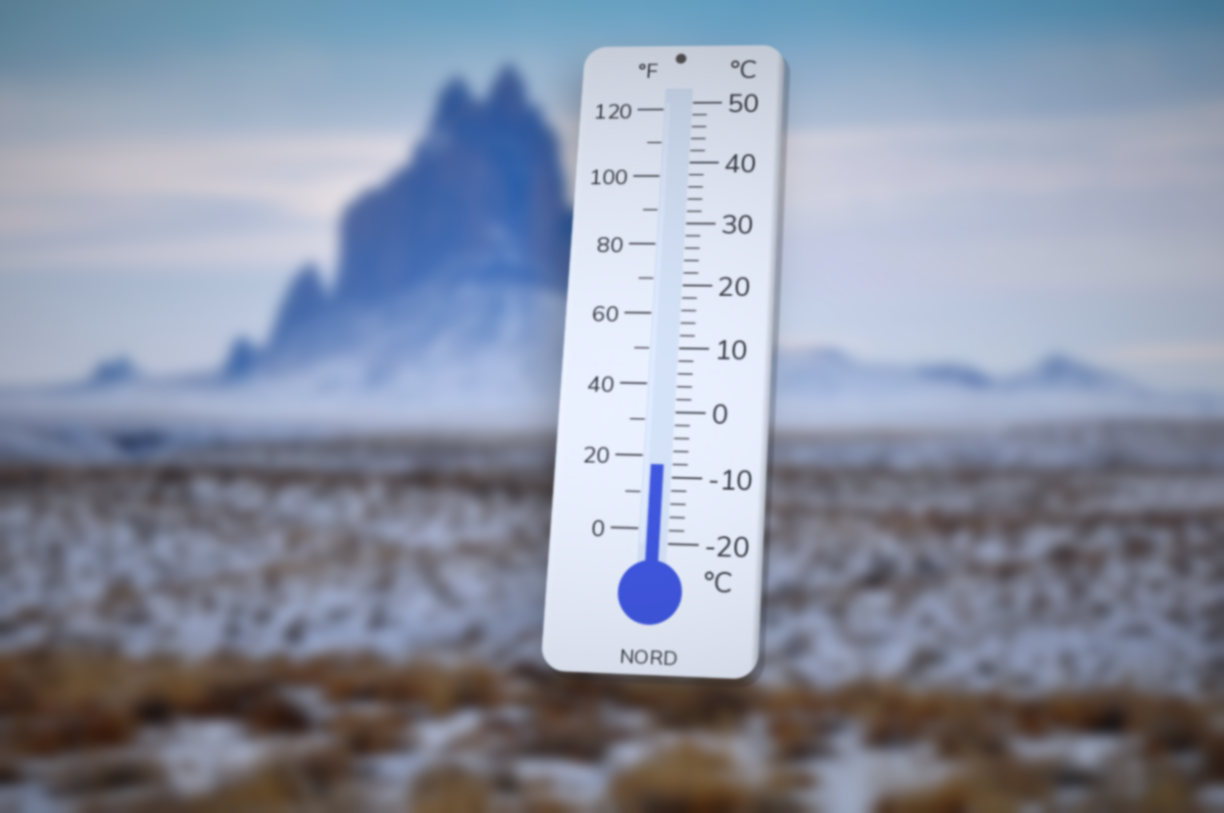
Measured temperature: -8 °C
